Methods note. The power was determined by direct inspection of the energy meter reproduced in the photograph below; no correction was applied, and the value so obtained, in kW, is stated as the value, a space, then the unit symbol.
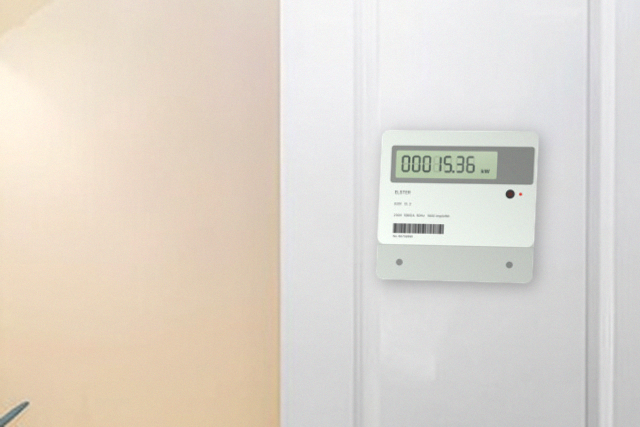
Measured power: 15.36 kW
